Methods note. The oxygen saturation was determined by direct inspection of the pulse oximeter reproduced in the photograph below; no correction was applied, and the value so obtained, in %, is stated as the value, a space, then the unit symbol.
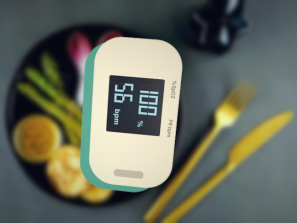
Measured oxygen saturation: 100 %
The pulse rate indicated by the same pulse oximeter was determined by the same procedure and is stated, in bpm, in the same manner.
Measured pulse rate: 56 bpm
